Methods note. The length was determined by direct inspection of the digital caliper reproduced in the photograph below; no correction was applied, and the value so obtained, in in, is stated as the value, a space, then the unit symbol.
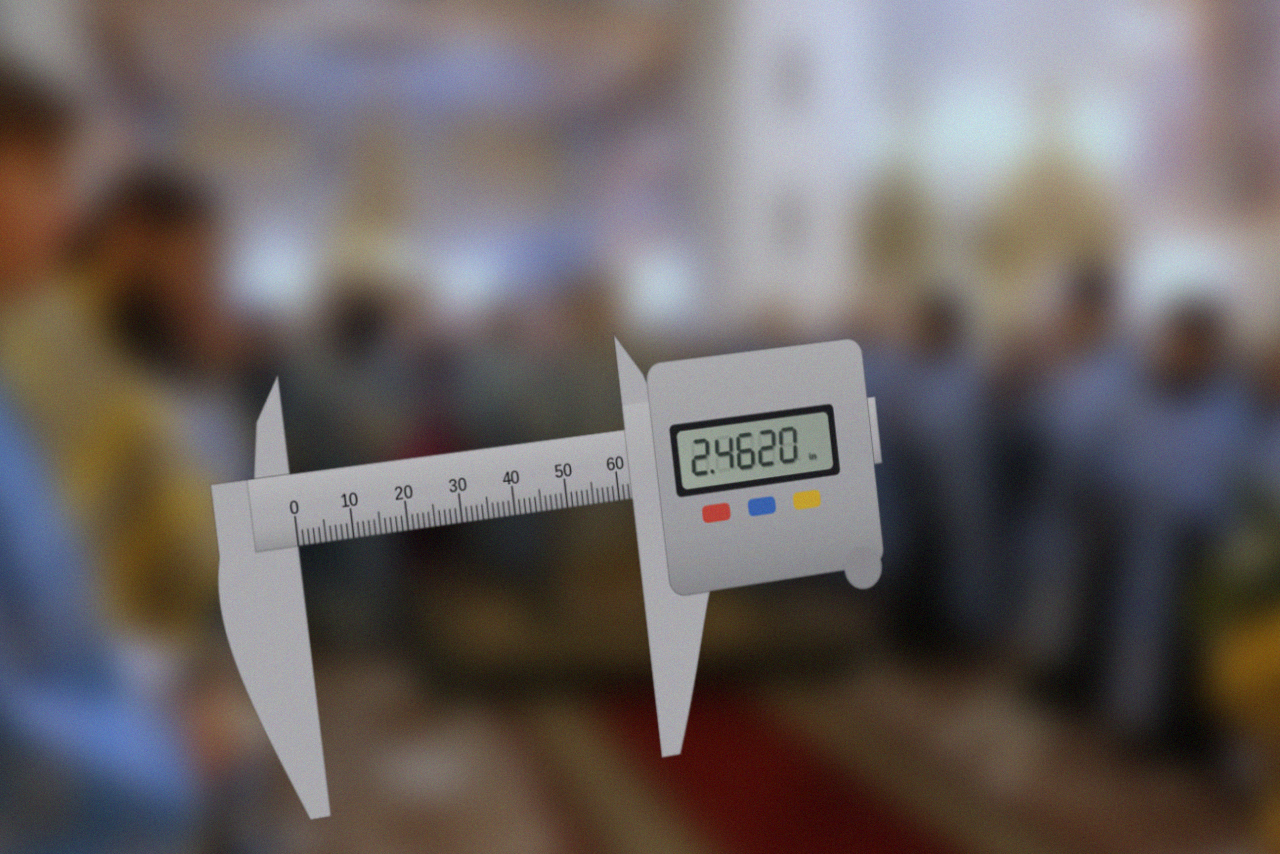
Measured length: 2.4620 in
